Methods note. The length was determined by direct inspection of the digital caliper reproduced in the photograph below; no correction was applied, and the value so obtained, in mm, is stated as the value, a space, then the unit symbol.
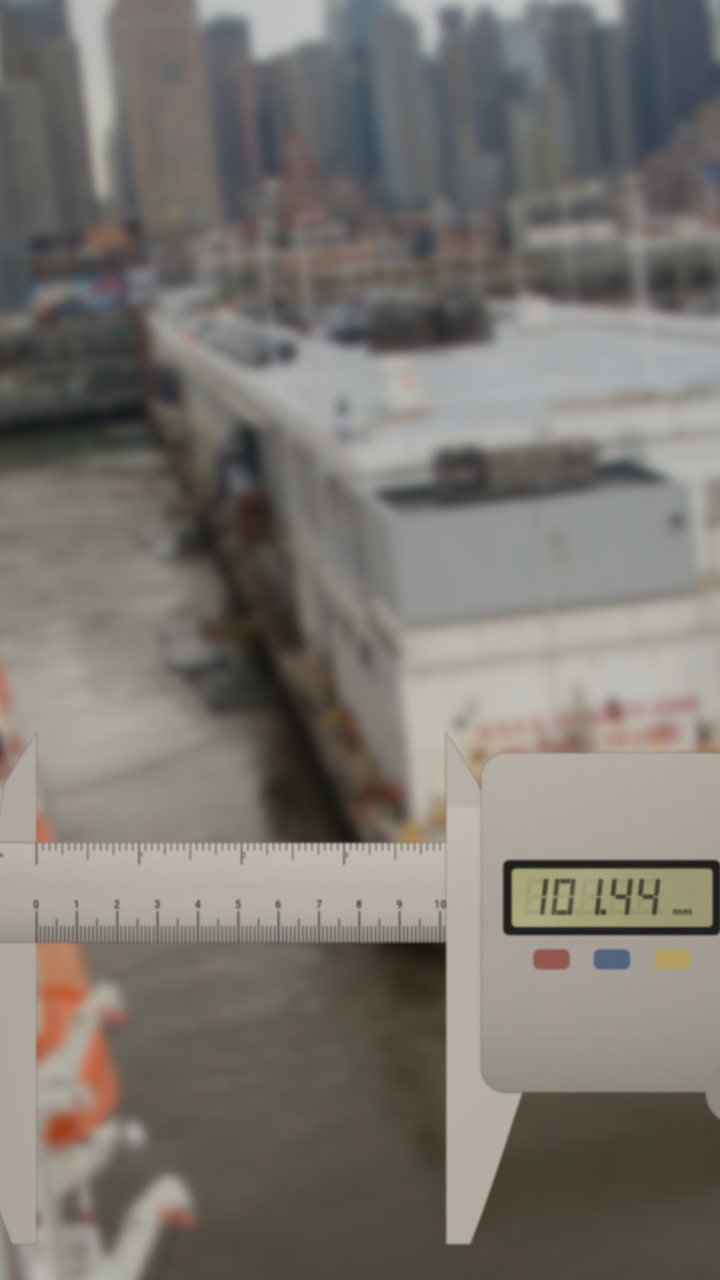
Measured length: 101.44 mm
